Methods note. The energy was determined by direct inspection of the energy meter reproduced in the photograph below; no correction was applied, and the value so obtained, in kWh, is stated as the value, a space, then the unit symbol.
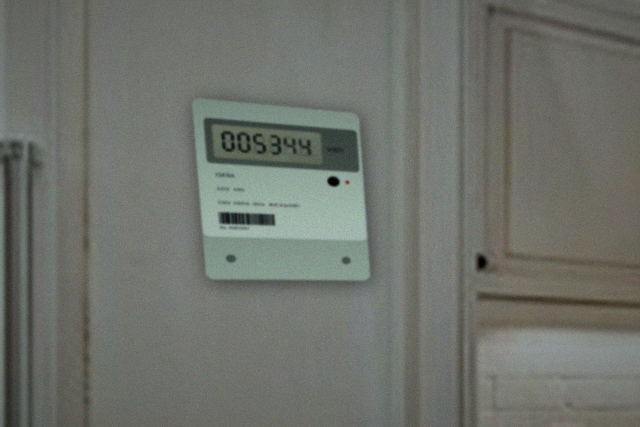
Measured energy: 5344 kWh
